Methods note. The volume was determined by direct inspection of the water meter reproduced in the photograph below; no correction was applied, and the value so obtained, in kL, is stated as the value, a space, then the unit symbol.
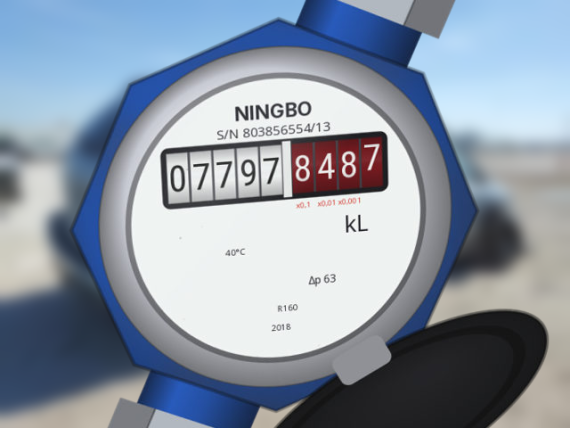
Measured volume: 7797.8487 kL
